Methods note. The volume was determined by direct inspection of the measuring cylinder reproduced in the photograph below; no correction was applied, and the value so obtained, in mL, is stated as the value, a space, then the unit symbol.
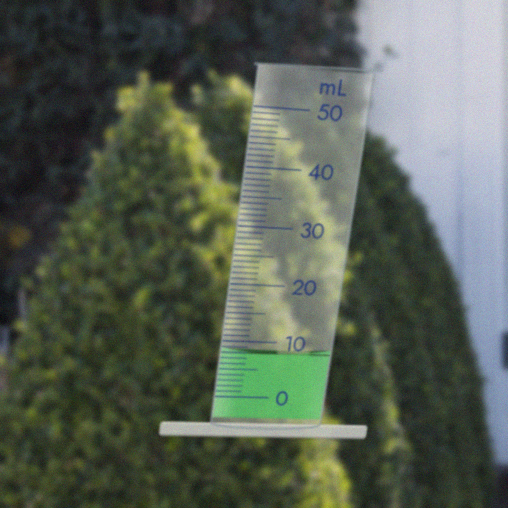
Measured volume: 8 mL
